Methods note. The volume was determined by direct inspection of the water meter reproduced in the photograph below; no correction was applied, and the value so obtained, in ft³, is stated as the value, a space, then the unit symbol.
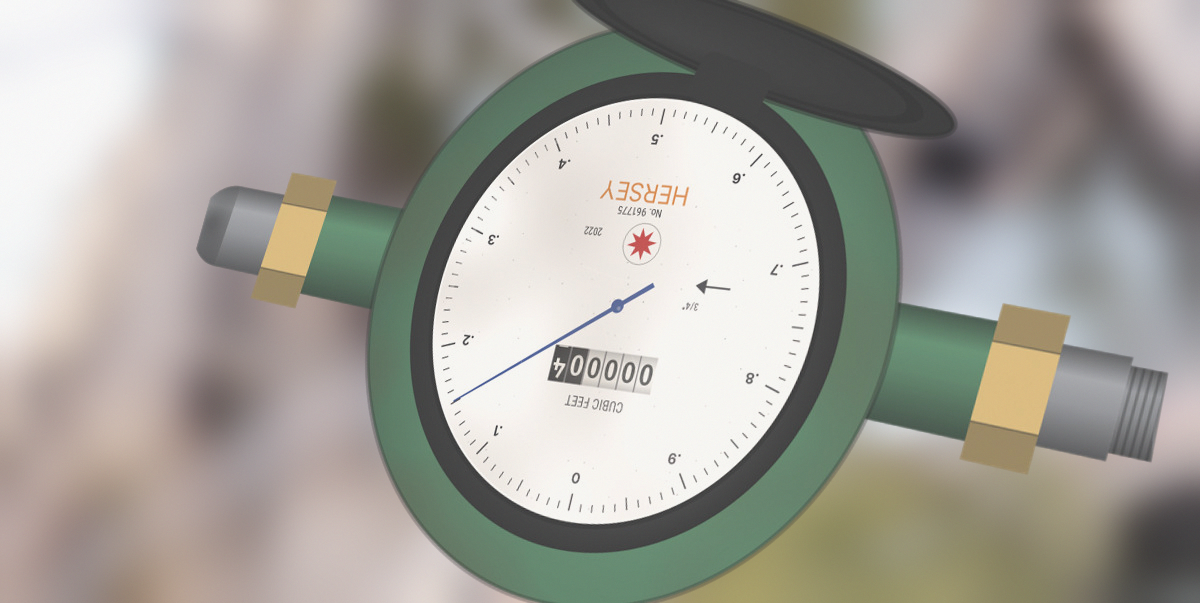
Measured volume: 4.15 ft³
